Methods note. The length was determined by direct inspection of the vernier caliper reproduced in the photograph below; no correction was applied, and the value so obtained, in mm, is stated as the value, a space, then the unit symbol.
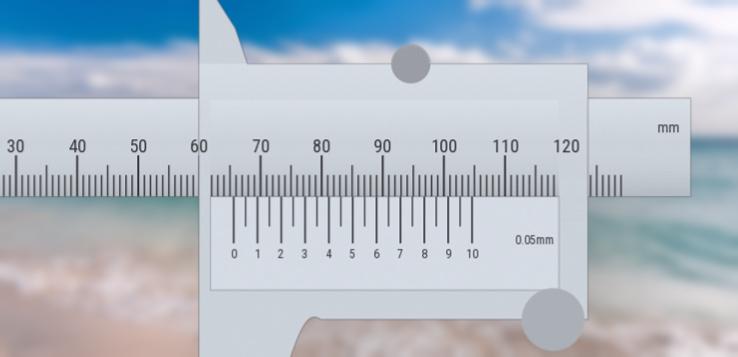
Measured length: 65.6 mm
